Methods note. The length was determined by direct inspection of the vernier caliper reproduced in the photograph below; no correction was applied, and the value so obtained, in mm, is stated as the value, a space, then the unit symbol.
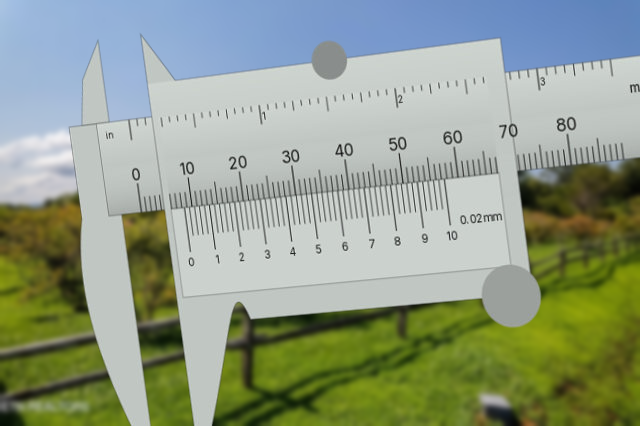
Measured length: 8.5 mm
